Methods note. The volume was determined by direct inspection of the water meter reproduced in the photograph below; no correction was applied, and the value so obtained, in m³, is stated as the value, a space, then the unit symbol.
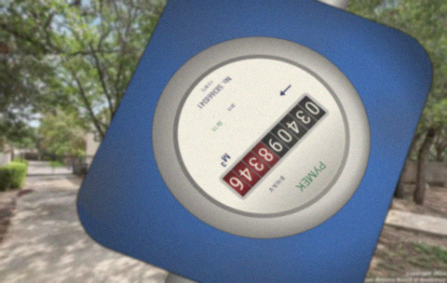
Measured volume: 3409.8346 m³
